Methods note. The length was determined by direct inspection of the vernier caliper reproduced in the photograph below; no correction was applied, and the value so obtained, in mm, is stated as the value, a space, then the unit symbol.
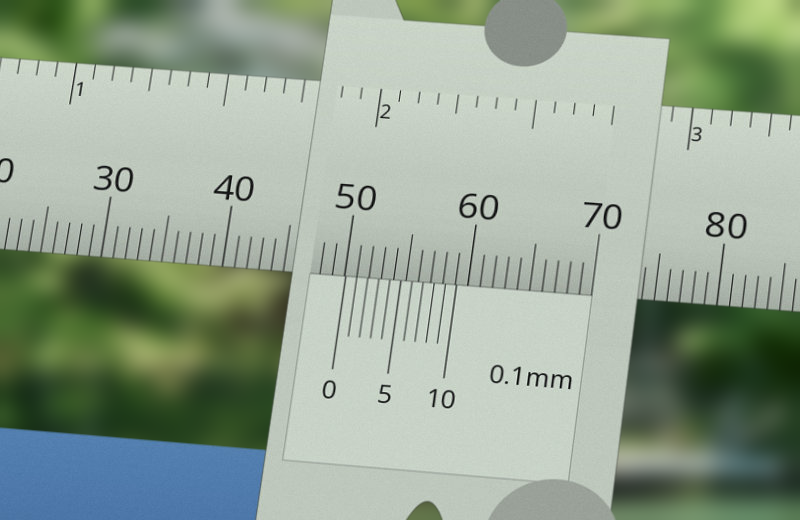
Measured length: 50.1 mm
